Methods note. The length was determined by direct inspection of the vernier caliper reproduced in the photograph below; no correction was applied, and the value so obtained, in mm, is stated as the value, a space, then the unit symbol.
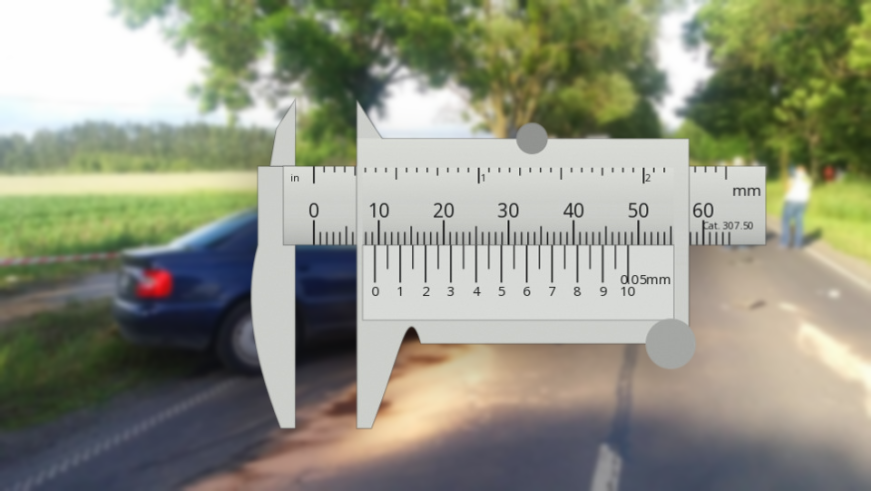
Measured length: 9.4 mm
